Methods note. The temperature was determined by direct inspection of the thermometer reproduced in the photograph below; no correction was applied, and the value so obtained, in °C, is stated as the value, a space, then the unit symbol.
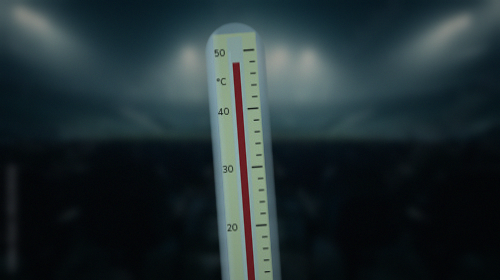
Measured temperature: 48 °C
